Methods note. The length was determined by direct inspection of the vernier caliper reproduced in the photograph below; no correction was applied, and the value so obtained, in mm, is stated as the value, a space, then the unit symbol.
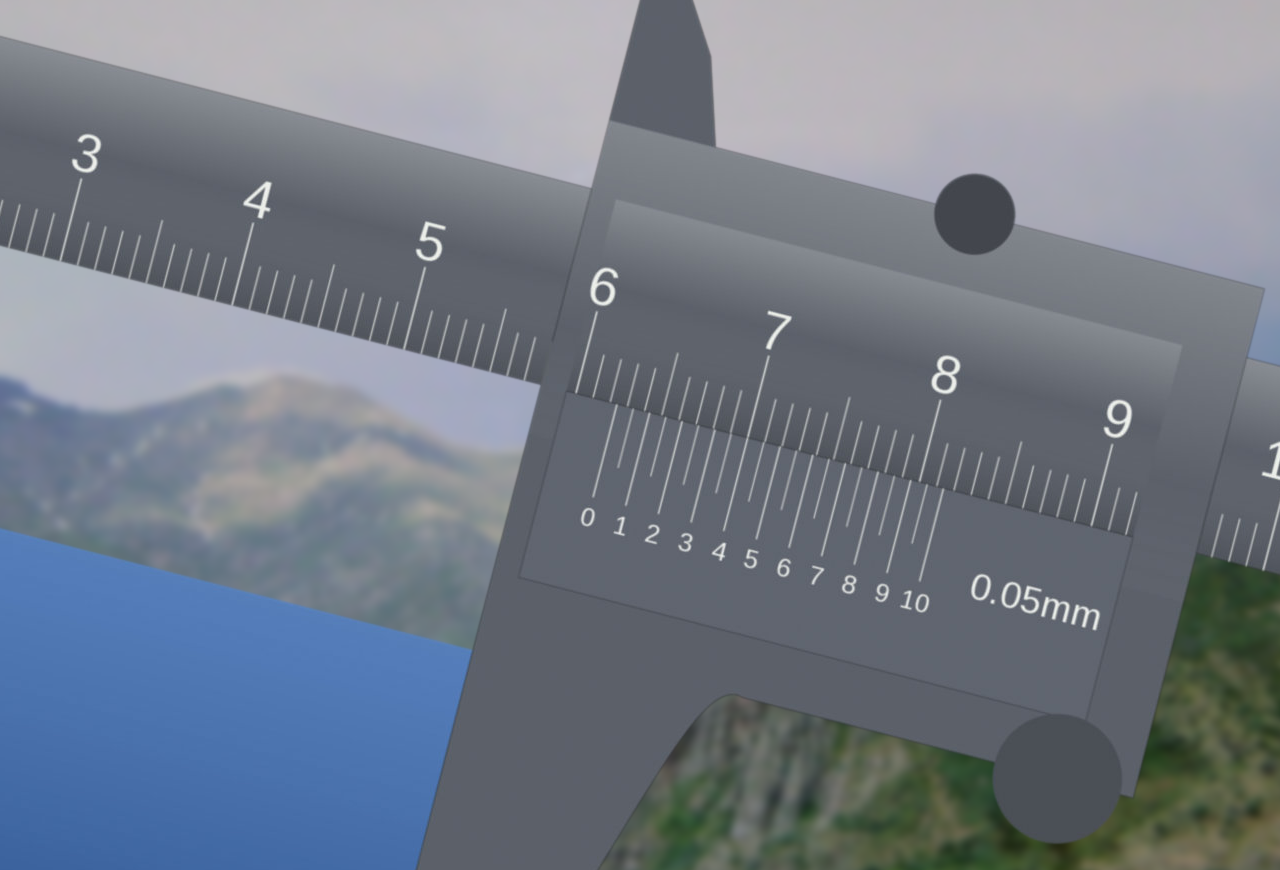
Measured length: 62.4 mm
